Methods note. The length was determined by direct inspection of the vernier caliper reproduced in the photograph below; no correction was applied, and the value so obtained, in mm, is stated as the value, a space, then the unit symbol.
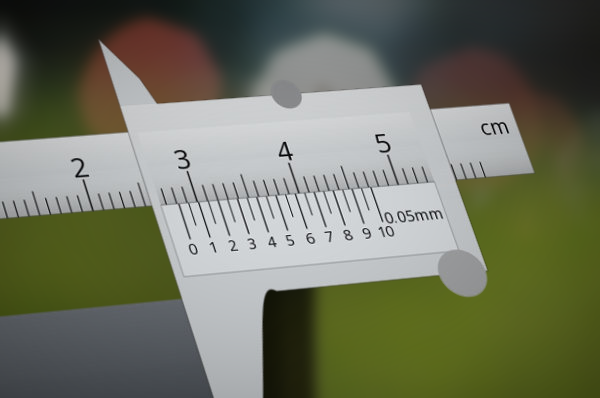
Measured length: 28.2 mm
